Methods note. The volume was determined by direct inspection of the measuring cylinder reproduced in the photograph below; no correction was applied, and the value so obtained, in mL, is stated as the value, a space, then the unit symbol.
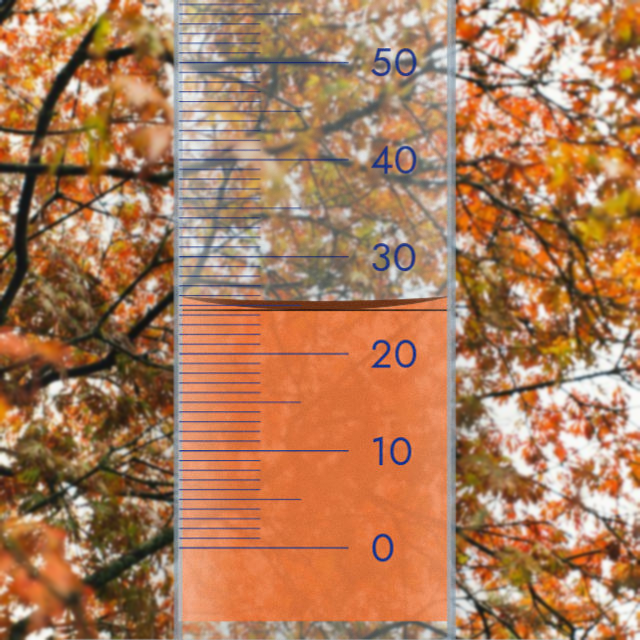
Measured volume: 24.5 mL
